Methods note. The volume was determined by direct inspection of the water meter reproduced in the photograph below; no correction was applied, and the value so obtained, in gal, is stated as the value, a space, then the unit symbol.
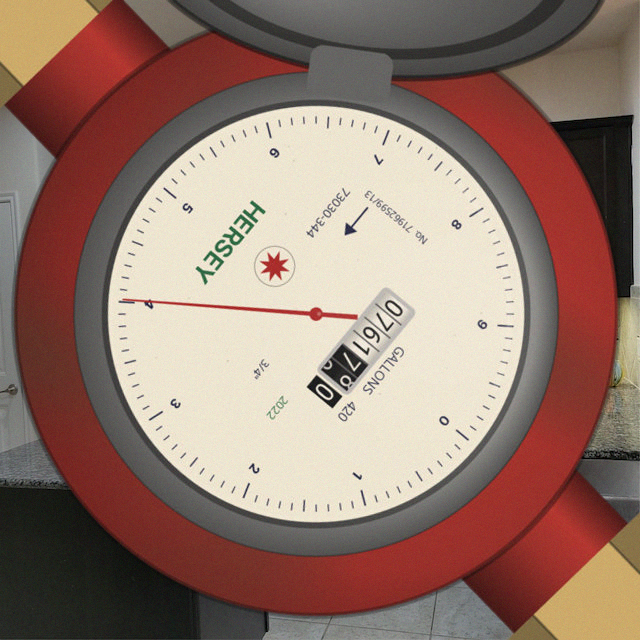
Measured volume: 761784.0 gal
